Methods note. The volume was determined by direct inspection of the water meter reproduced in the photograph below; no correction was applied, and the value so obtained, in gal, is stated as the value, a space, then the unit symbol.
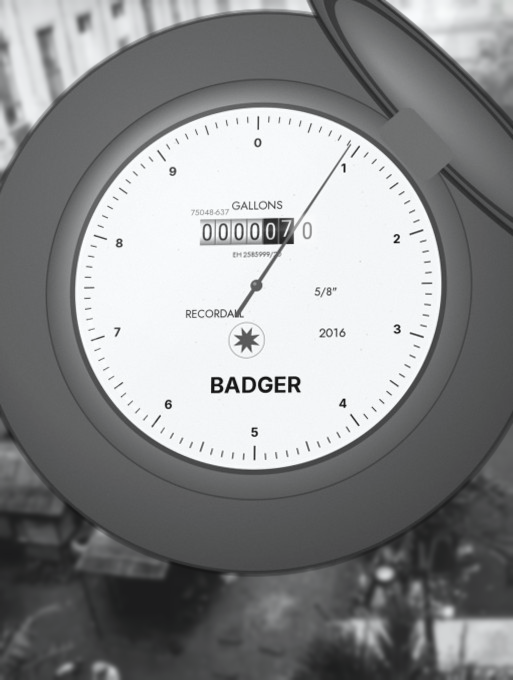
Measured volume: 70.9 gal
